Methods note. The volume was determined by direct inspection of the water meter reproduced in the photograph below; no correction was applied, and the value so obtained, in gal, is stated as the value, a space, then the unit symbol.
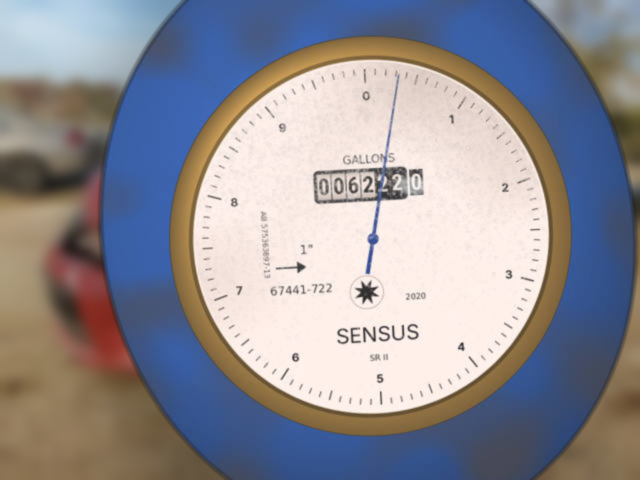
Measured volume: 62220.3 gal
